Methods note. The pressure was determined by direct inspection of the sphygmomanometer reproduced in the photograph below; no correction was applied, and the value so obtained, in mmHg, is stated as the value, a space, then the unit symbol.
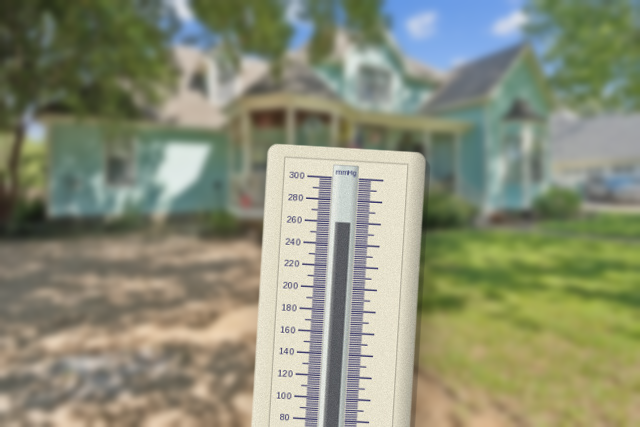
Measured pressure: 260 mmHg
